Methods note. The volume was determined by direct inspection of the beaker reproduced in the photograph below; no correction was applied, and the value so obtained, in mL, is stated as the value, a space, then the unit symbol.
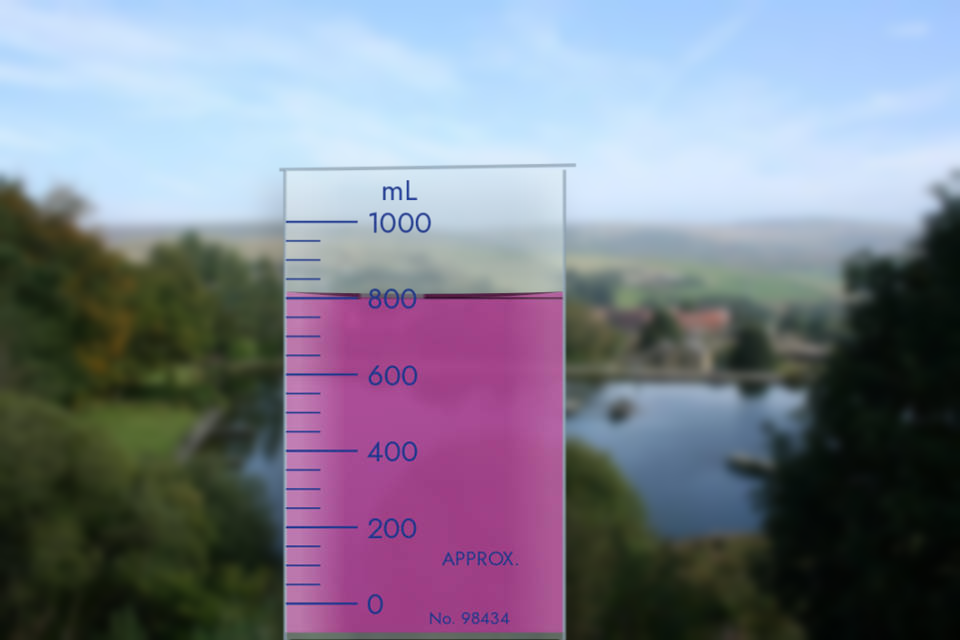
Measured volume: 800 mL
